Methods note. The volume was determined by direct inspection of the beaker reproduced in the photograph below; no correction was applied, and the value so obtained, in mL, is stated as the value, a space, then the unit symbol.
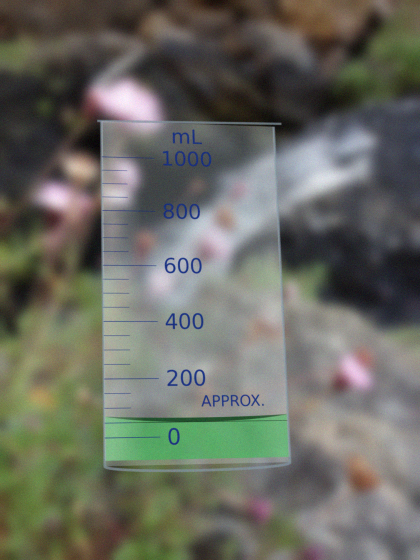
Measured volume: 50 mL
